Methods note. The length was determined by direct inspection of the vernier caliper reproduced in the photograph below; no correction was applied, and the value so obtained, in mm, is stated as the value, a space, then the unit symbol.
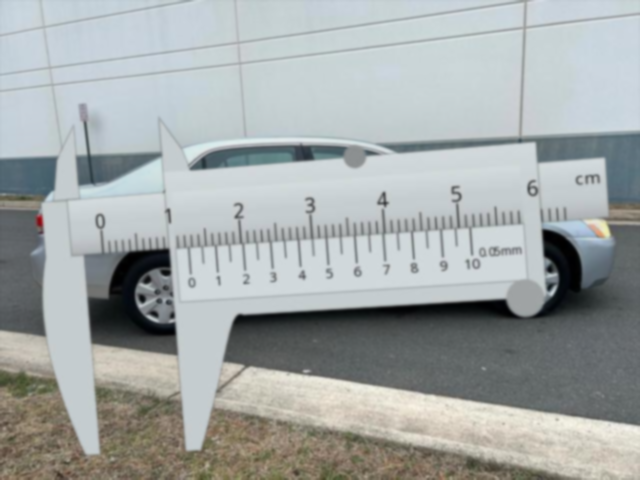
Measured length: 12.5 mm
